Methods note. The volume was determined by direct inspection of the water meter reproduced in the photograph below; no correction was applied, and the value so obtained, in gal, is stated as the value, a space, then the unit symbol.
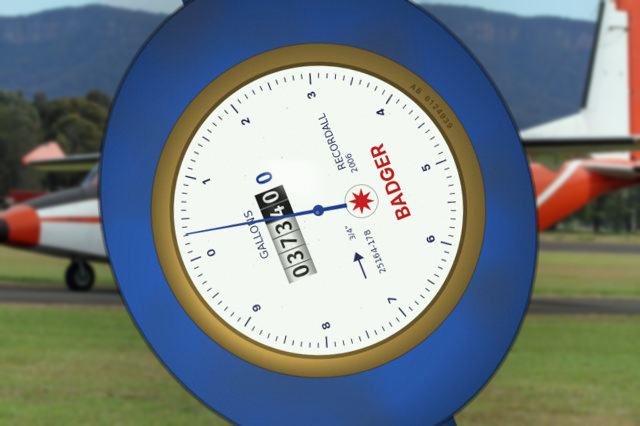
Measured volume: 373400.3 gal
